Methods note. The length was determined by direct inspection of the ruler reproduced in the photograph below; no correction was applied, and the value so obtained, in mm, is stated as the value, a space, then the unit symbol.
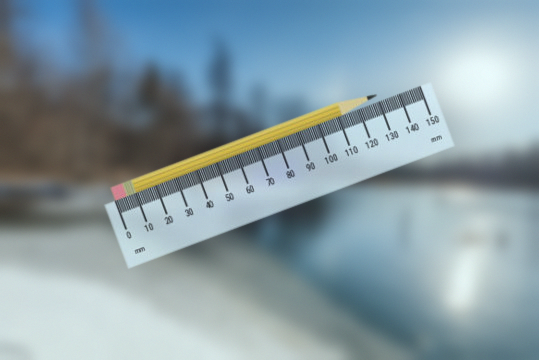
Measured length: 130 mm
